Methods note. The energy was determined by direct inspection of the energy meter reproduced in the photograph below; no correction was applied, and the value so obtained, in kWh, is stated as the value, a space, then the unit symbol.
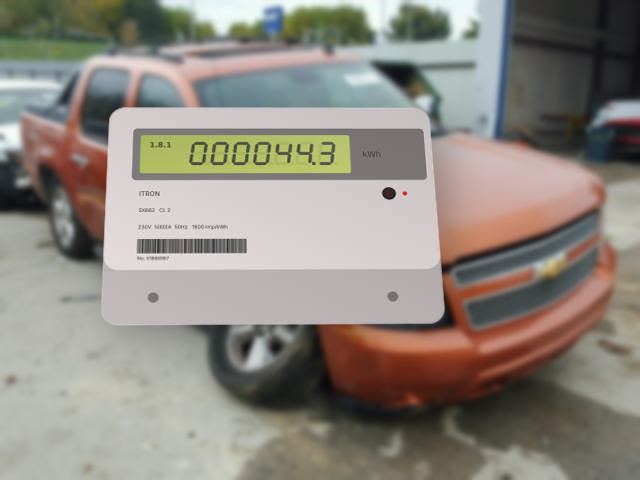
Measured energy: 44.3 kWh
